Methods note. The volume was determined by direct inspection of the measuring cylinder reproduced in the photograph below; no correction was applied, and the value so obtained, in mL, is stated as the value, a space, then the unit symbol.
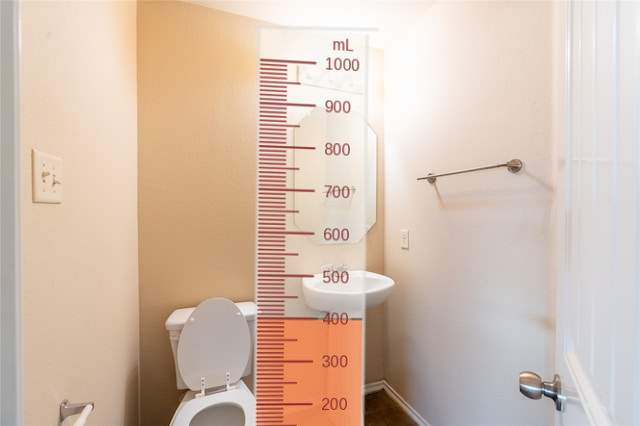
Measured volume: 400 mL
